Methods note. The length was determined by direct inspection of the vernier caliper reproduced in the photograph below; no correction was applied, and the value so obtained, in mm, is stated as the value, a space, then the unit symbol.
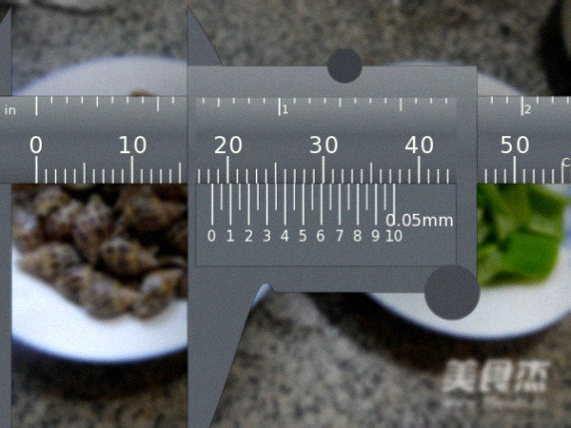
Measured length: 18.4 mm
